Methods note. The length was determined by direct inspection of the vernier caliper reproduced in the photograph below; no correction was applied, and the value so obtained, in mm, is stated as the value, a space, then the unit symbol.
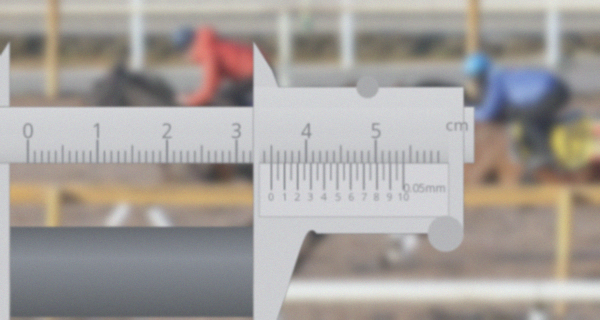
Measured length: 35.0 mm
